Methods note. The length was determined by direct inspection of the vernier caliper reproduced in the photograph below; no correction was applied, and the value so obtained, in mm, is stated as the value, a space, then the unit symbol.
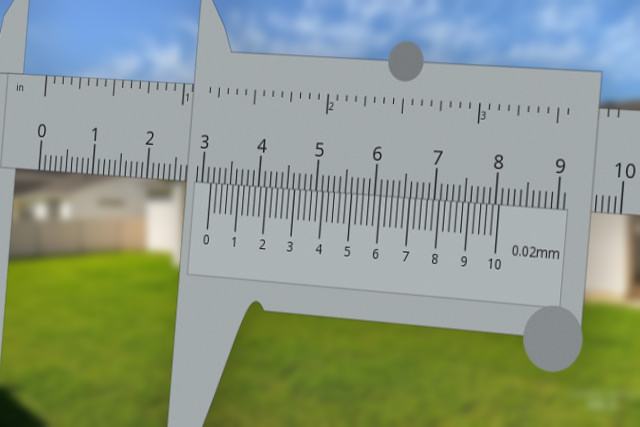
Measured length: 31.6 mm
